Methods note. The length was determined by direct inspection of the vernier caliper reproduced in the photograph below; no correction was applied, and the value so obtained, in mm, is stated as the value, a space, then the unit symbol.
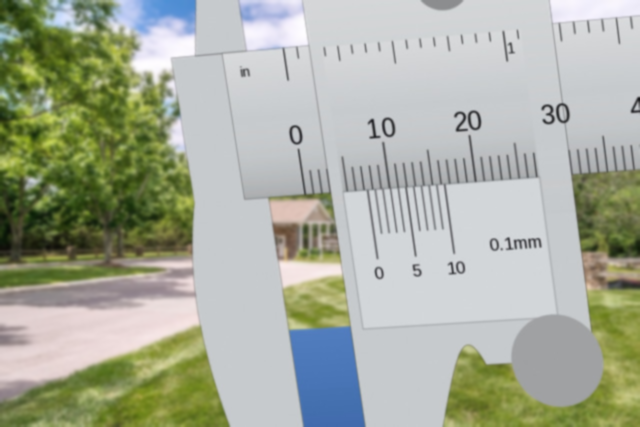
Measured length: 7.4 mm
